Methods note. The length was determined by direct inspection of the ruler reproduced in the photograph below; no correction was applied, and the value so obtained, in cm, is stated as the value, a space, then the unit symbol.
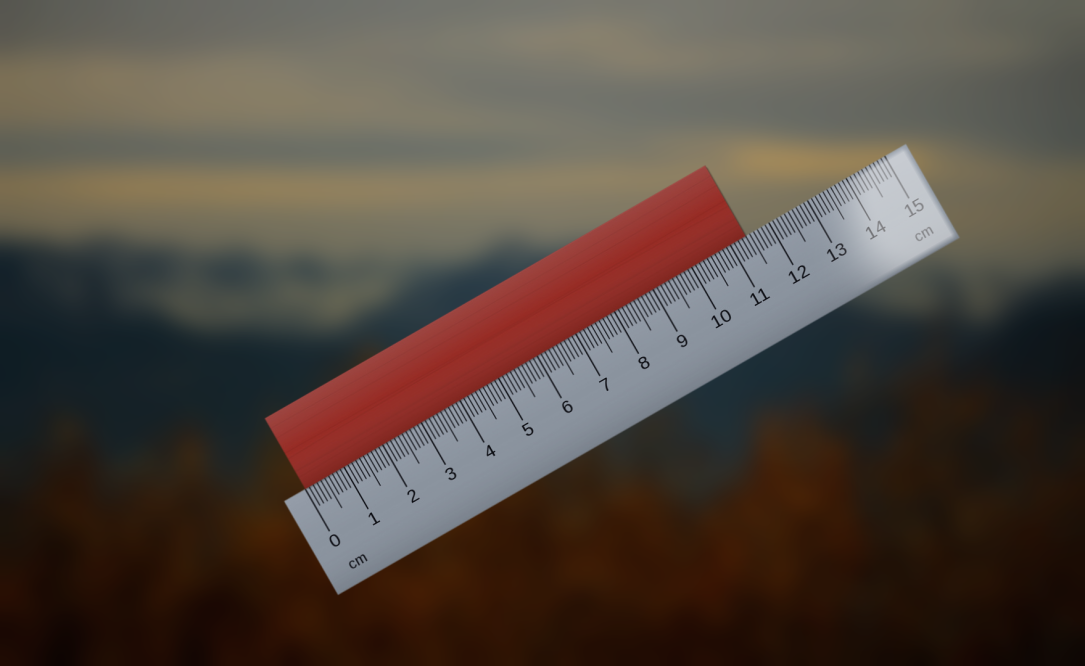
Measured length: 11.4 cm
